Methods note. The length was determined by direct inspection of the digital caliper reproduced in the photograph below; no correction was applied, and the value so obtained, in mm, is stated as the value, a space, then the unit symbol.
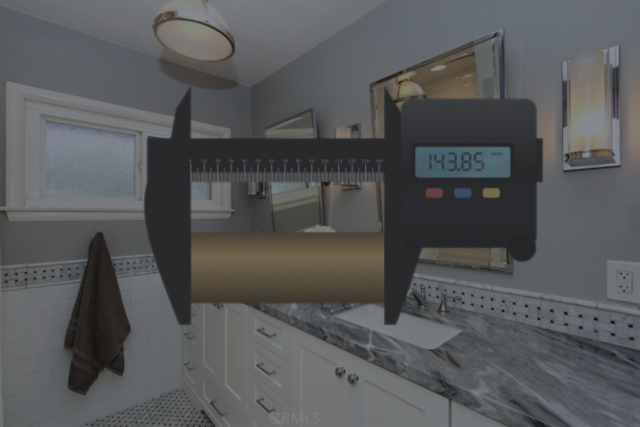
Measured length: 143.85 mm
